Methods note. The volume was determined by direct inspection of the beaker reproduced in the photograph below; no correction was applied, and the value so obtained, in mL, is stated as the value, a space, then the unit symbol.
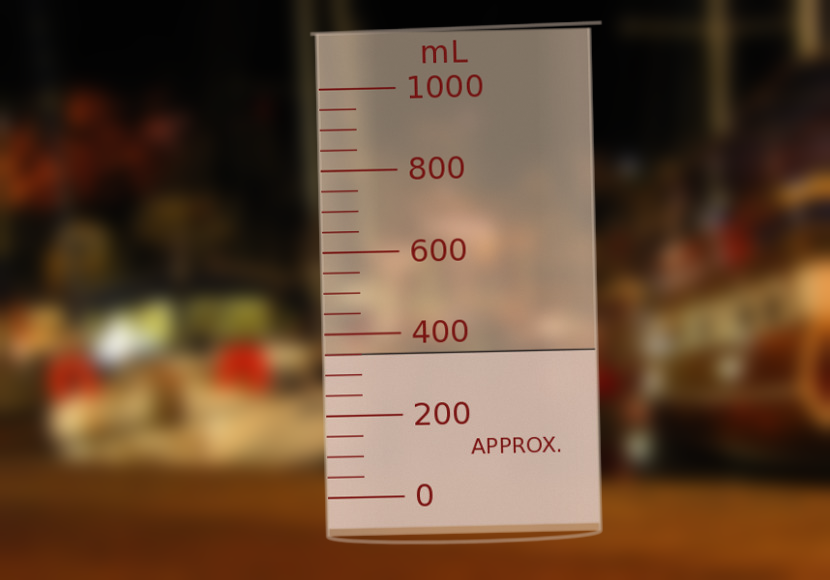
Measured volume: 350 mL
